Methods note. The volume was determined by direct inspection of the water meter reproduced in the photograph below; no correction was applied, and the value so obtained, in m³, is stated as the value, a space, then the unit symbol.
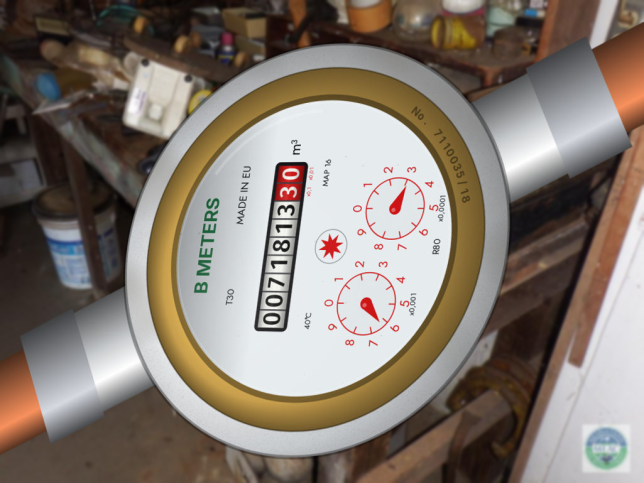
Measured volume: 71813.3063 m³
